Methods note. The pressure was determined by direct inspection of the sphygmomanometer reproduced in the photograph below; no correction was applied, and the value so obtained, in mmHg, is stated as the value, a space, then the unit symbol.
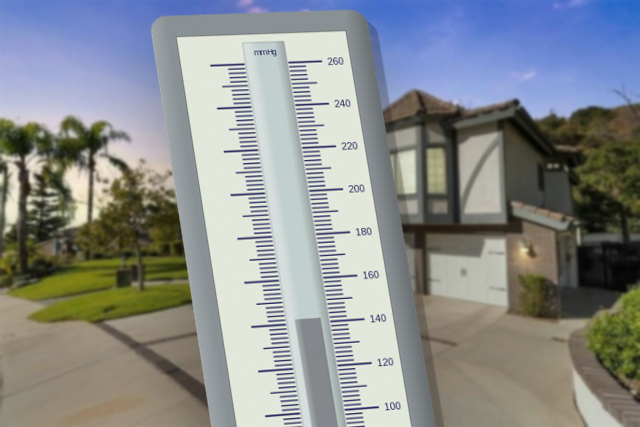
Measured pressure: 142 mmHg
